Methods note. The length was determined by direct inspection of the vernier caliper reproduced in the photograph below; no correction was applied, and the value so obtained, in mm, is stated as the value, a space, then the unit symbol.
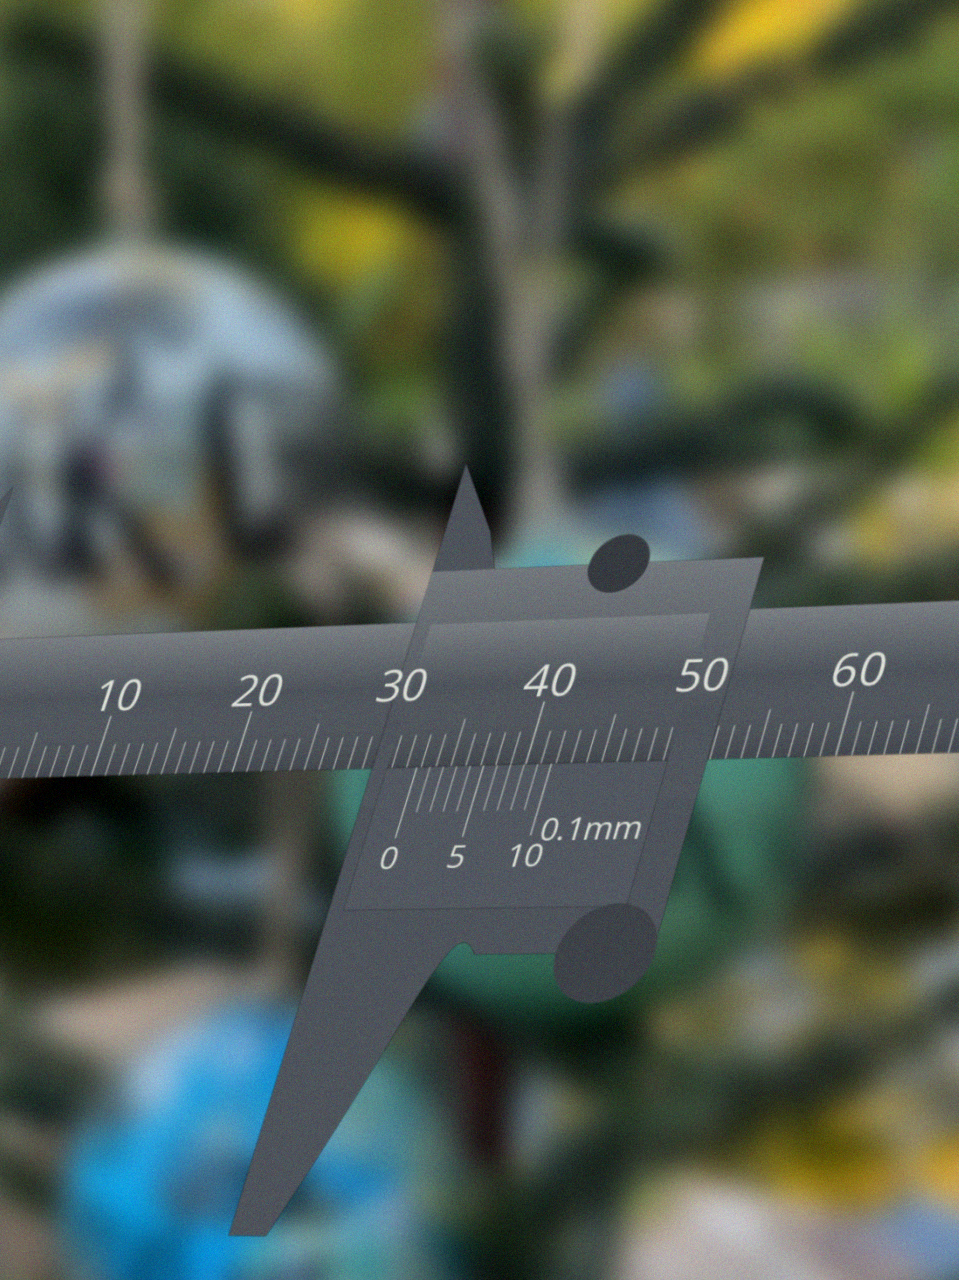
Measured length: 32.7 mm
